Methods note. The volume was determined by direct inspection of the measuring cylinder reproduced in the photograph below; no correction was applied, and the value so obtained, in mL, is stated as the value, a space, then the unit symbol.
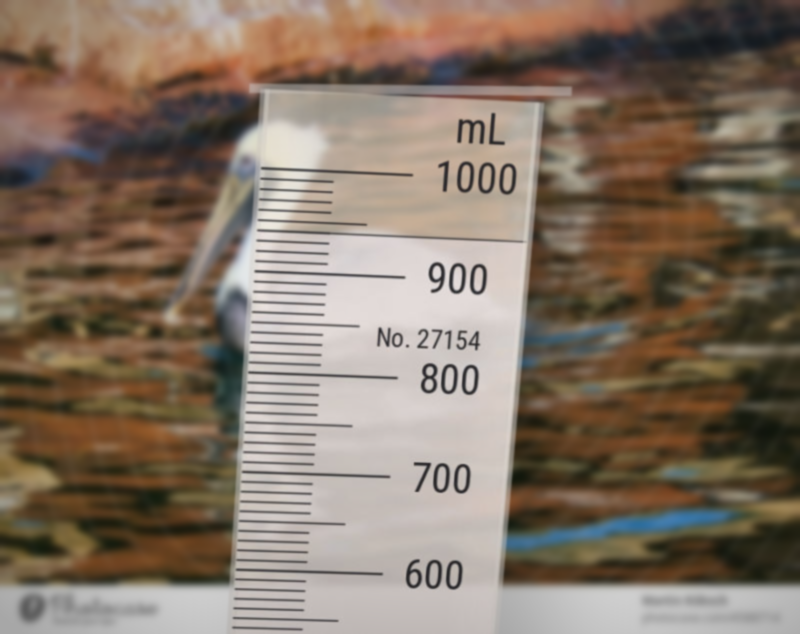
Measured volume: 940 mL
